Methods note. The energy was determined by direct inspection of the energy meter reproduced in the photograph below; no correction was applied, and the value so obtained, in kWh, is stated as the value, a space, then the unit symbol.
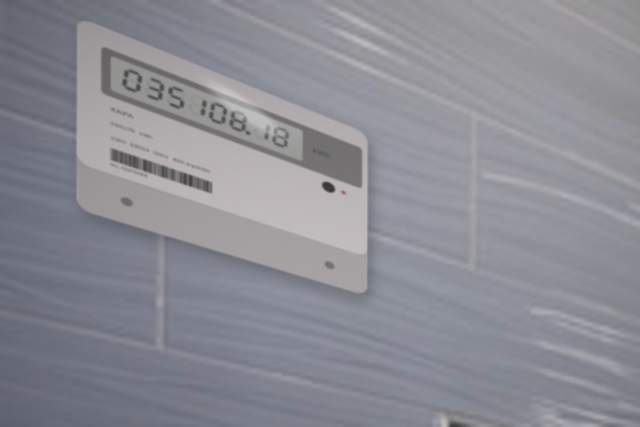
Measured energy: 35108.18 kWh
